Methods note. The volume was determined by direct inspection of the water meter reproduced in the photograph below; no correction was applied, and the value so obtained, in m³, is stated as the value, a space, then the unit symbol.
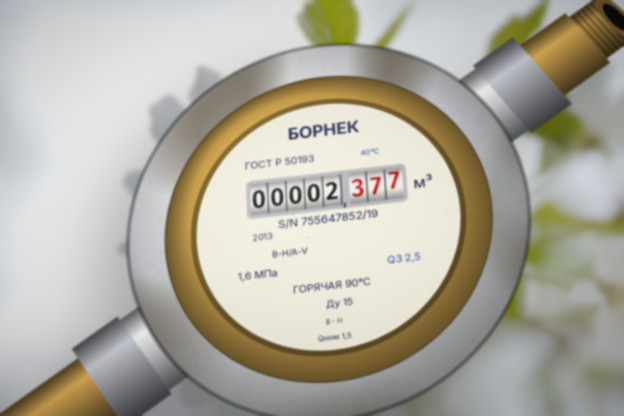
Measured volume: 2.377 m³
